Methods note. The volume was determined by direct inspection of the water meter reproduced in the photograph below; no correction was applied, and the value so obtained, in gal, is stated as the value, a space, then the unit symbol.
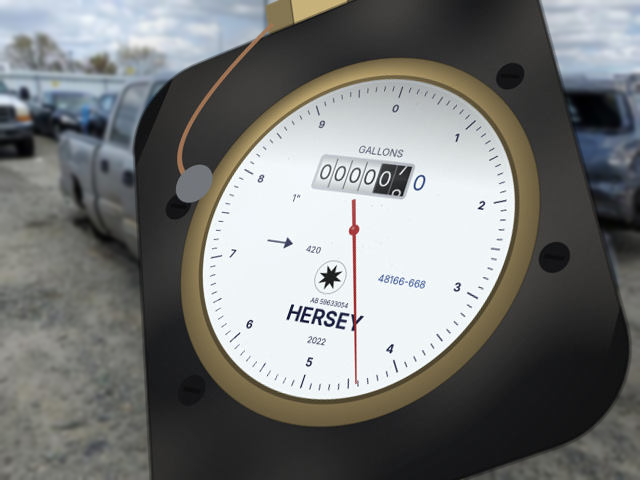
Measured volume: 74.4 gal
